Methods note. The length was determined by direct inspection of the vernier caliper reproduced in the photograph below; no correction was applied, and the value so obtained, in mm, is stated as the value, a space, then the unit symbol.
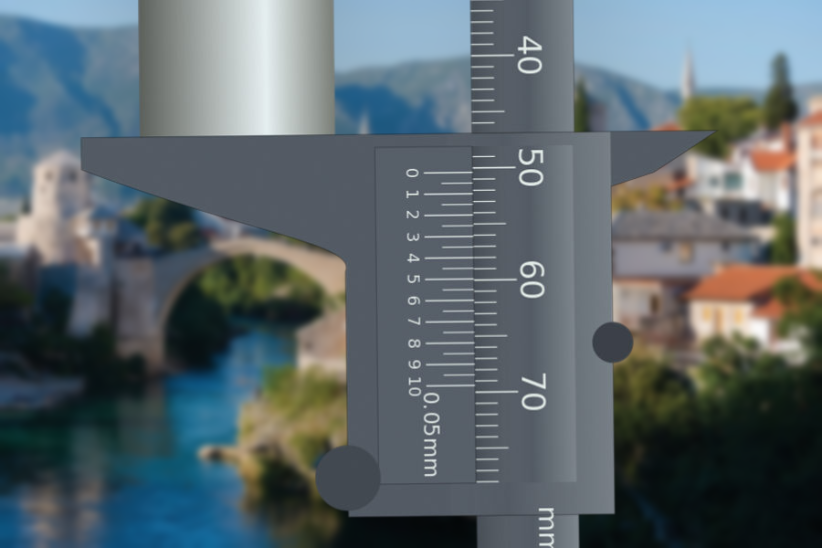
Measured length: 50.4 mm
